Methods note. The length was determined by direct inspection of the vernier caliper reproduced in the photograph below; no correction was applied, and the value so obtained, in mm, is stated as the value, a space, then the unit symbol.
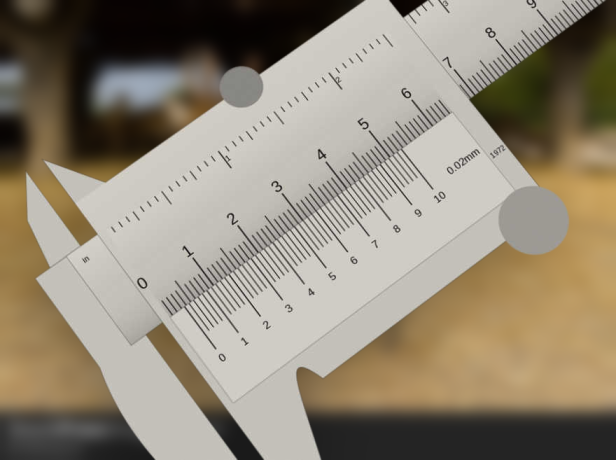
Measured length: 3.6 mm
